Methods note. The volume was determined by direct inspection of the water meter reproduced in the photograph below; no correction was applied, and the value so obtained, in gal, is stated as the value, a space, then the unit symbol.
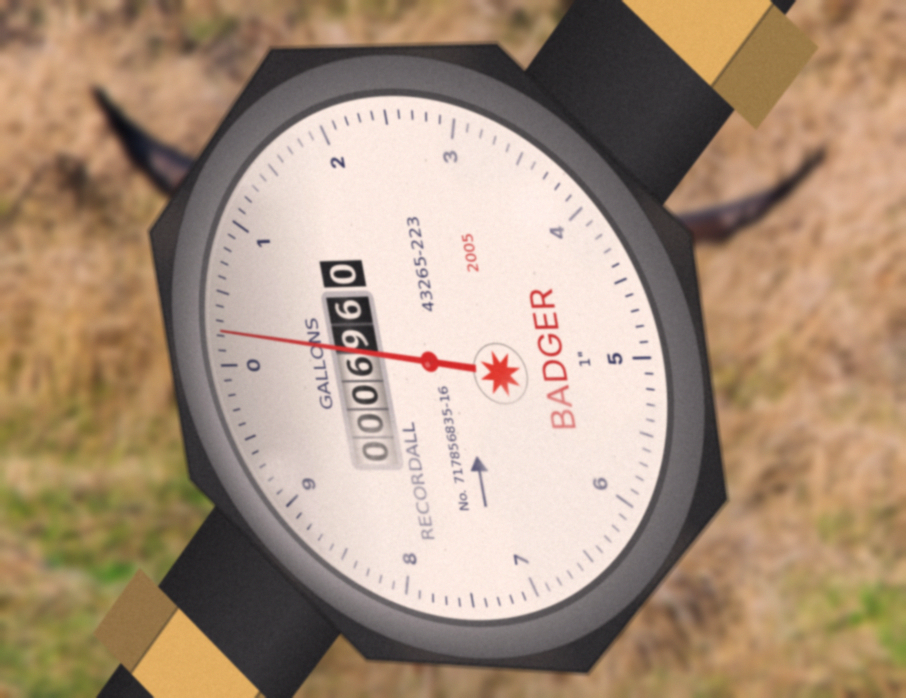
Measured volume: 6960.2 gal
